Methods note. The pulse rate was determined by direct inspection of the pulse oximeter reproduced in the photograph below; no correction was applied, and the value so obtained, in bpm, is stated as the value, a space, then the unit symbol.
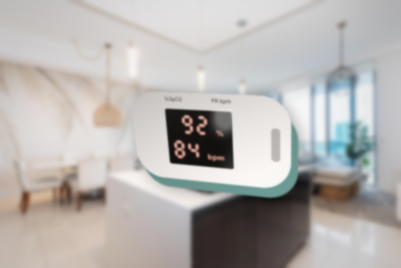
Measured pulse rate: 84 bpm
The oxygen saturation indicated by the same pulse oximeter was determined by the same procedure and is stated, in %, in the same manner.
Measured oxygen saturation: 92 %
